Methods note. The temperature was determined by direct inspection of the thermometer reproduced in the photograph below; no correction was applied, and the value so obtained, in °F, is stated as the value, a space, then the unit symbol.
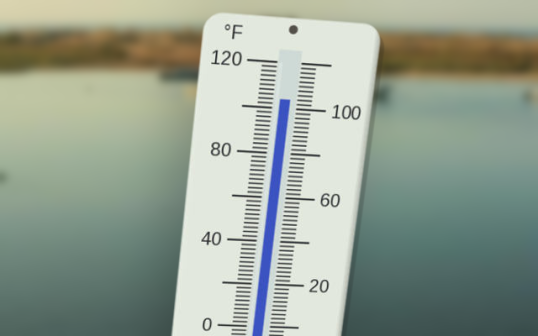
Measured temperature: 104 °F
